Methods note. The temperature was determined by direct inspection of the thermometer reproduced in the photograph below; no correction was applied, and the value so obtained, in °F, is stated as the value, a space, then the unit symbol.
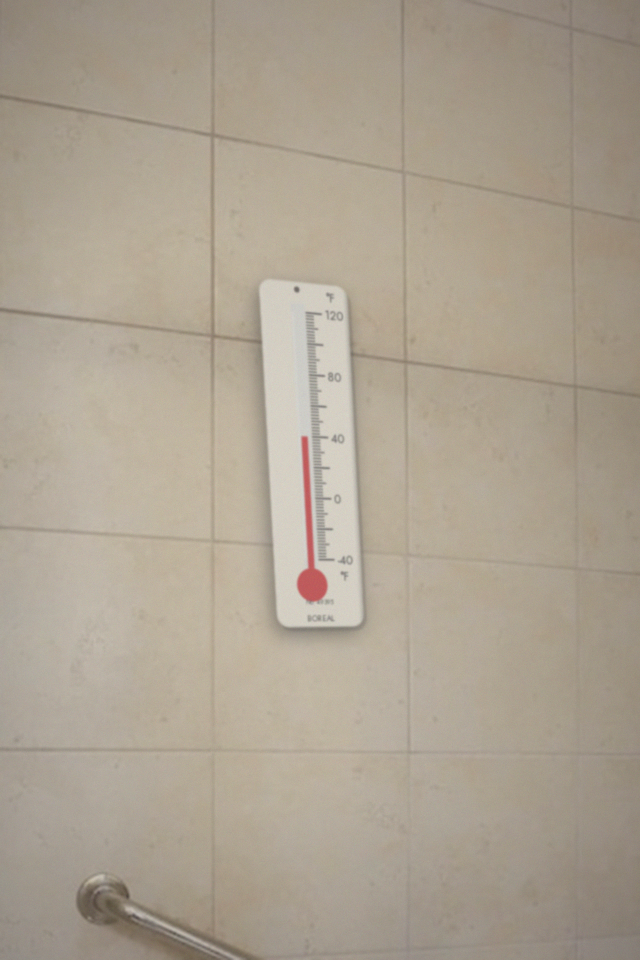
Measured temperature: 40 °F
